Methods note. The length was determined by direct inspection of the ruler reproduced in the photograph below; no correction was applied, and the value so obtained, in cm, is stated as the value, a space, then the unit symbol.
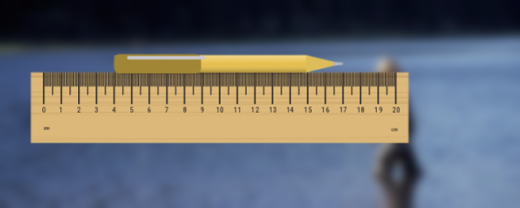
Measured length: 13 cm
